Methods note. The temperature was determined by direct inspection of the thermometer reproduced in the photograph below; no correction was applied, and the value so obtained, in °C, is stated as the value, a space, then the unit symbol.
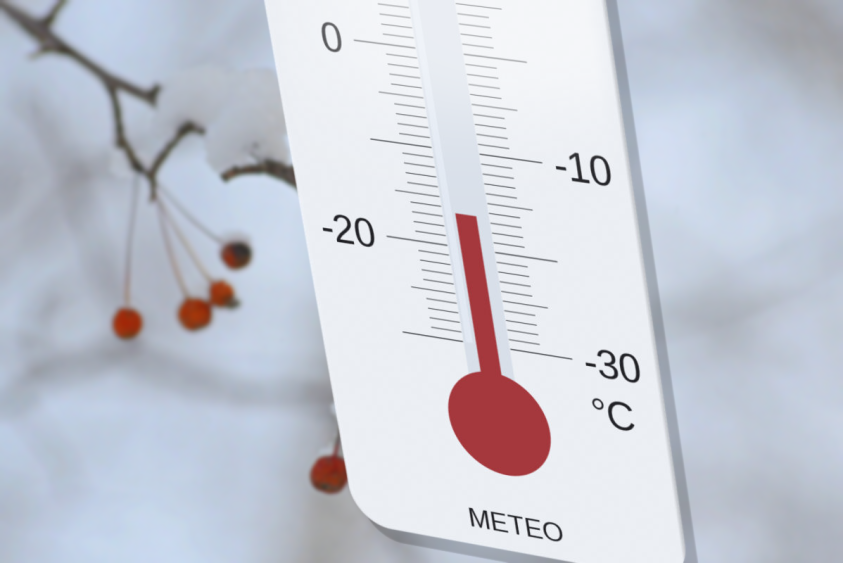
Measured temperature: -16.5 °C
